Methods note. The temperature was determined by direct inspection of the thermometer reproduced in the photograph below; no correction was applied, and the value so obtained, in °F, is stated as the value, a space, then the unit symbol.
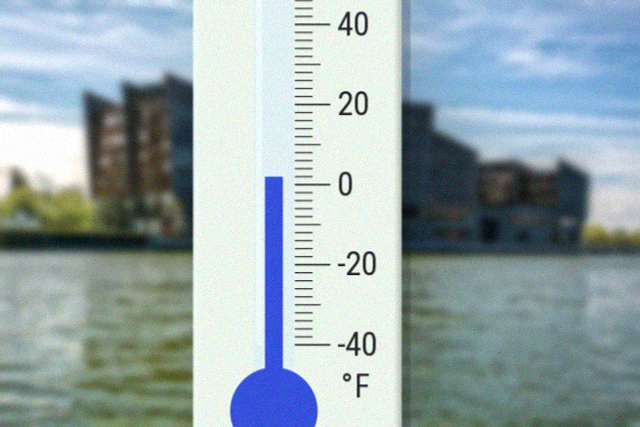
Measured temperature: 2 °F
